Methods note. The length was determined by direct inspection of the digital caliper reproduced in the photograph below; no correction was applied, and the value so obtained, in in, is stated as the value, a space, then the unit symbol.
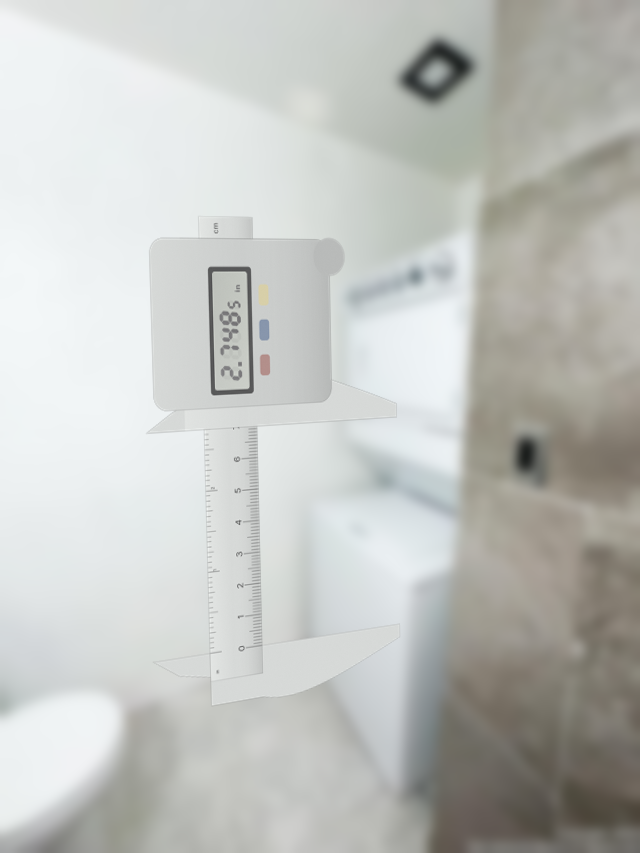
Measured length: 2.7485 in
